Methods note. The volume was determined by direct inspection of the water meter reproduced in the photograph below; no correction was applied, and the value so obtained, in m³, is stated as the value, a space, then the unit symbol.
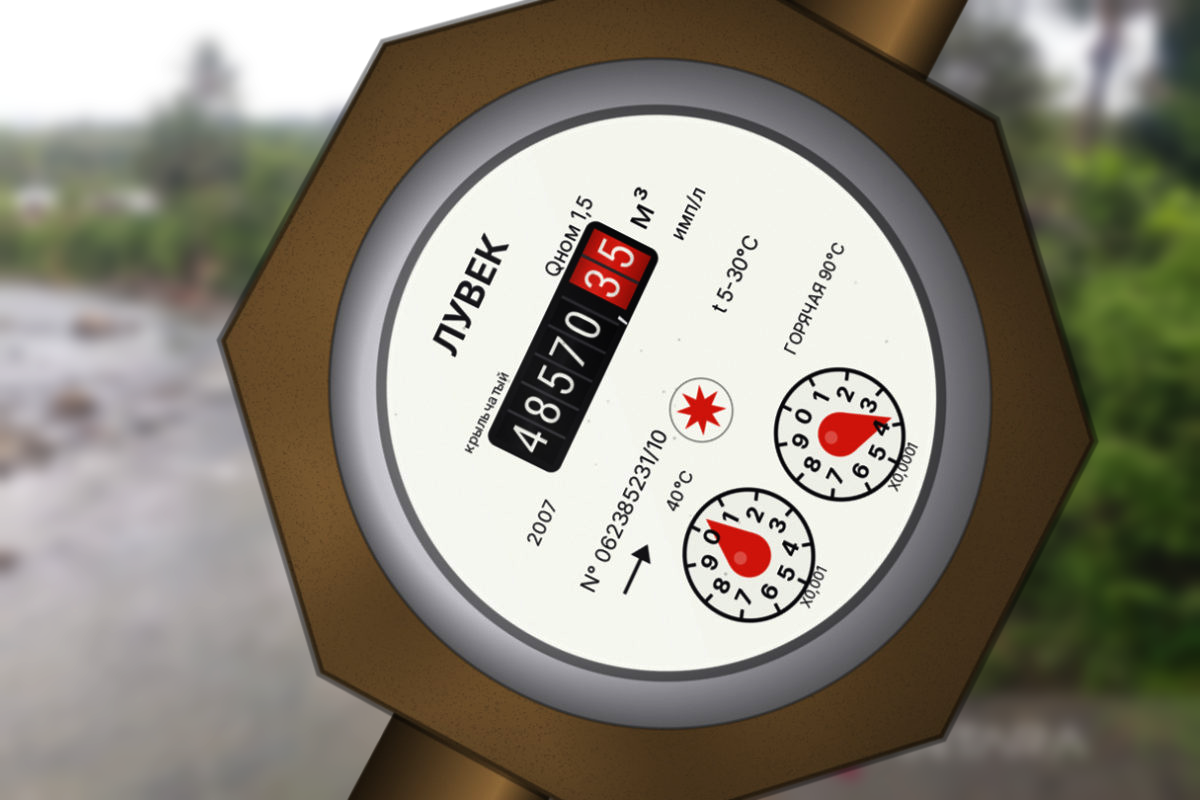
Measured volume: 48570.3503 m³
